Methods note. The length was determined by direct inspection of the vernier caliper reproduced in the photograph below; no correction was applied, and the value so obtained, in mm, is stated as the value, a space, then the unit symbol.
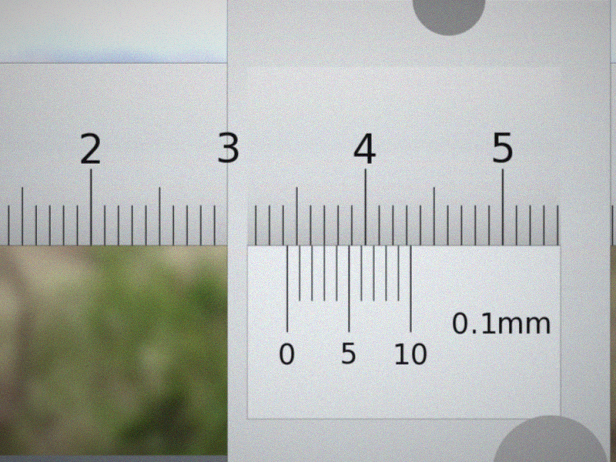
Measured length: 34.3 mm
